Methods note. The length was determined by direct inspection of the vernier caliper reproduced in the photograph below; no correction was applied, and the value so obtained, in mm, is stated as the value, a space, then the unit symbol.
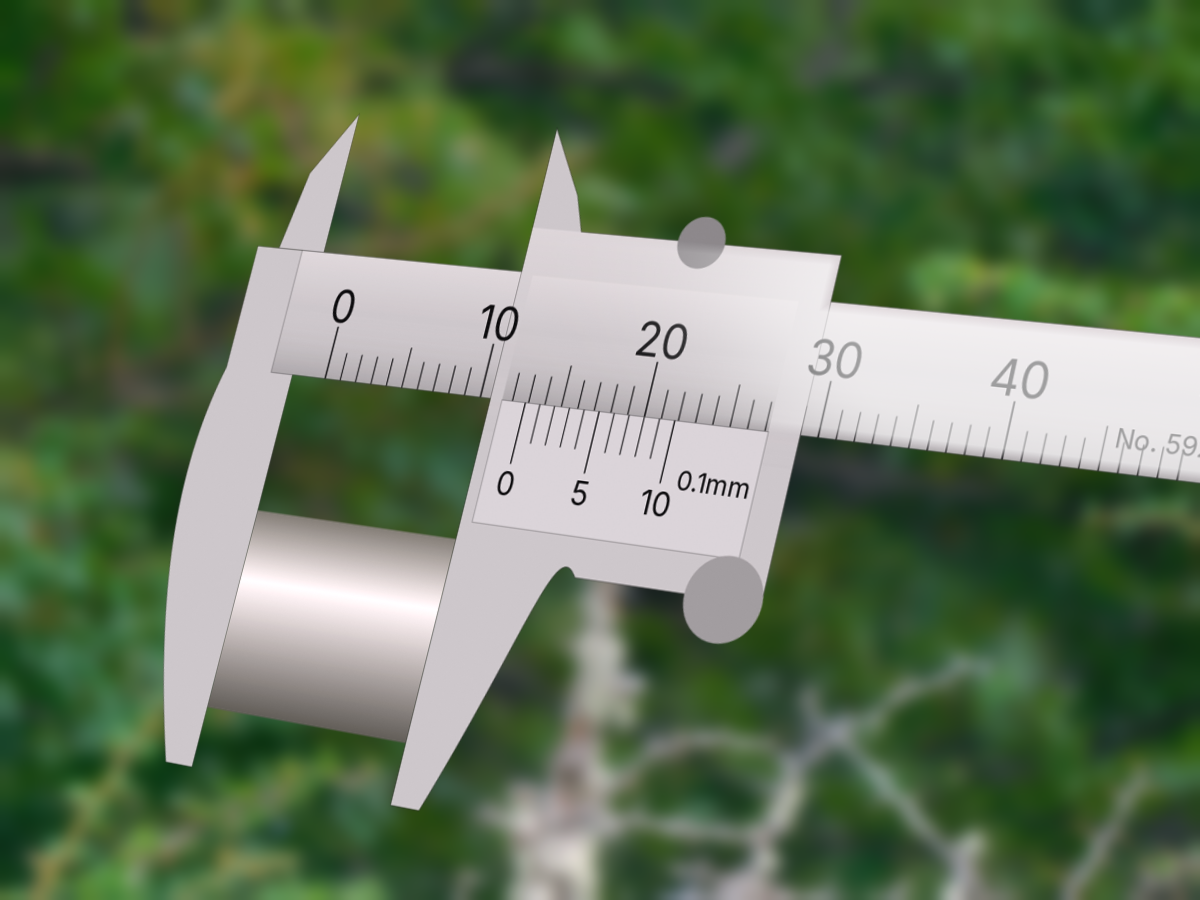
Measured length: 12.8 mm
